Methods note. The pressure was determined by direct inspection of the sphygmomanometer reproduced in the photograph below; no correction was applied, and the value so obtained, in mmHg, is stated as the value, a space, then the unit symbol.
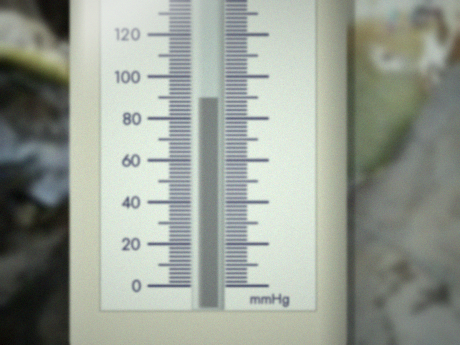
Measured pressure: 90 mmHg
